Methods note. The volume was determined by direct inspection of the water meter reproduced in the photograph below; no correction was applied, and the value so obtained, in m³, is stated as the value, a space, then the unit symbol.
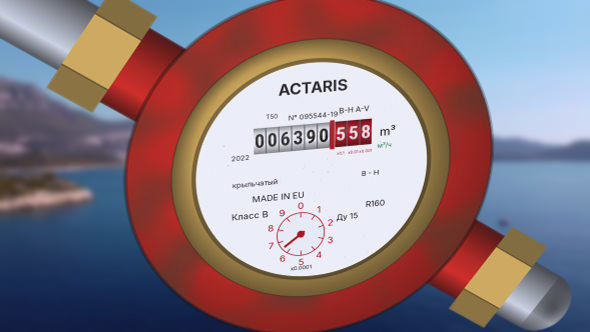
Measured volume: 6390.5586 m³
